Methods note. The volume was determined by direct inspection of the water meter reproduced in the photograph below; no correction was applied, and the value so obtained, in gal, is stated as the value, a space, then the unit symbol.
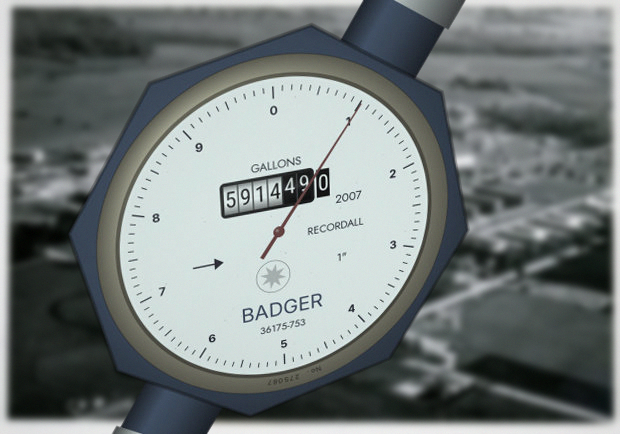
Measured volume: 5914491.0 gal
